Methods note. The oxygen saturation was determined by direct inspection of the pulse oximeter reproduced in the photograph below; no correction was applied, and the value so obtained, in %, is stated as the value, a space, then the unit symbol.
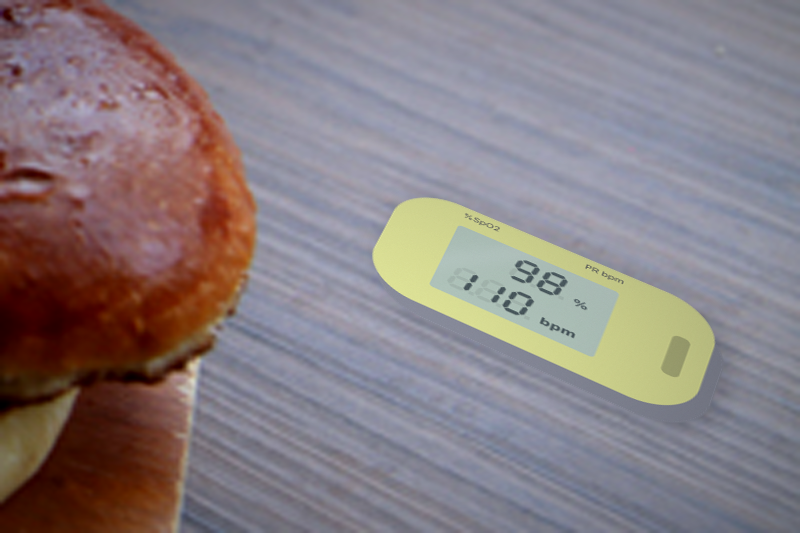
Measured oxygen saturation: 98 %
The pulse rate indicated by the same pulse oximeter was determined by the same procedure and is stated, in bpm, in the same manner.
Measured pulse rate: 110 bpm
